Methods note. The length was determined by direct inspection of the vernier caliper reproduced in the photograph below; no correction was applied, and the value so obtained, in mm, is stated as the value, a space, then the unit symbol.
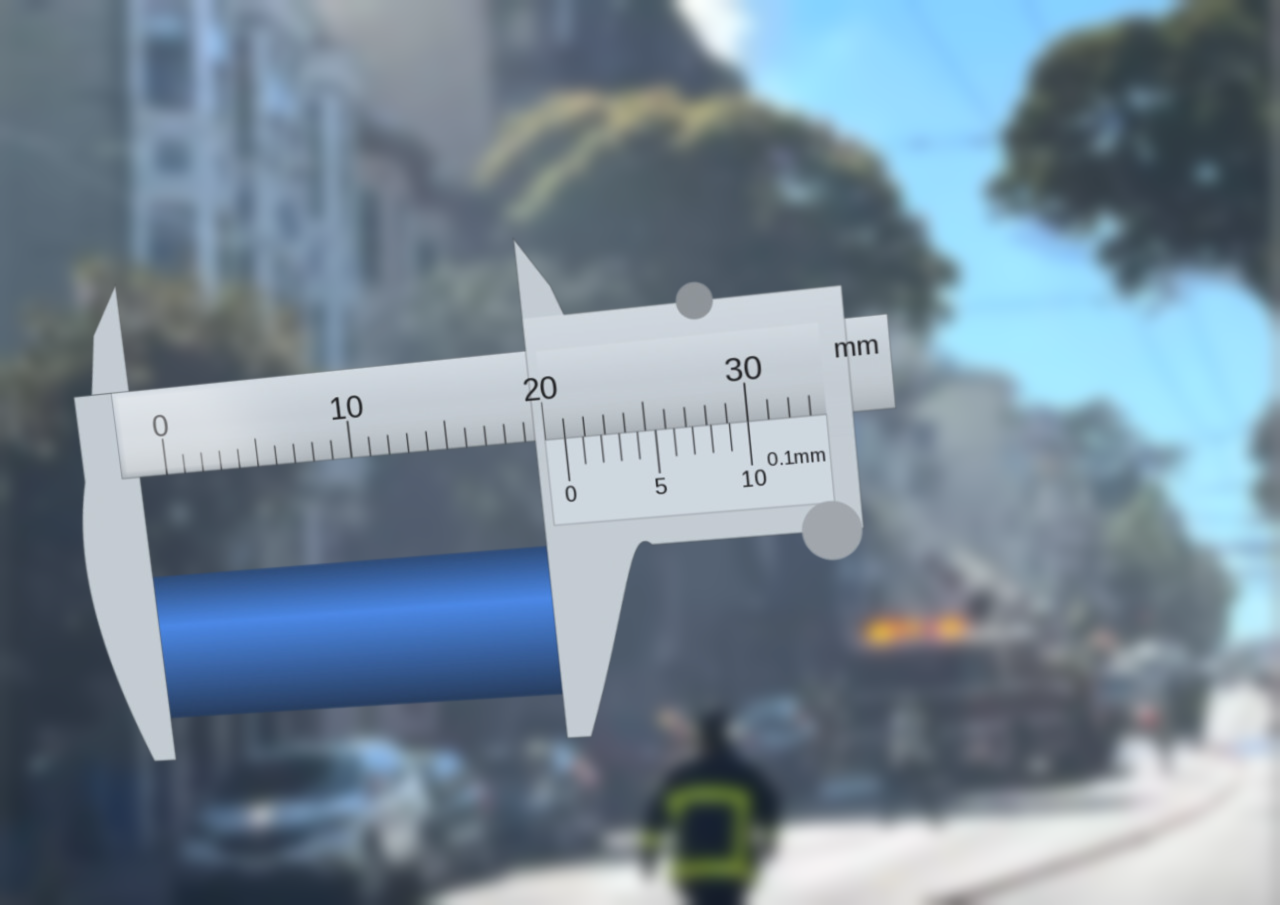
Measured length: 21.0 mm
